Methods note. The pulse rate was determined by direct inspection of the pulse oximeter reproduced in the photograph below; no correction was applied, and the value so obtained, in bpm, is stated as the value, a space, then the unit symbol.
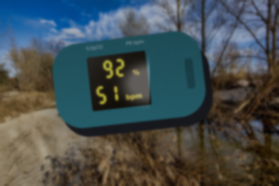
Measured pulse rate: 51 bpm
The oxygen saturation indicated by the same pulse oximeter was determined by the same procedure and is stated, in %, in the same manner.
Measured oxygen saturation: 92 %
